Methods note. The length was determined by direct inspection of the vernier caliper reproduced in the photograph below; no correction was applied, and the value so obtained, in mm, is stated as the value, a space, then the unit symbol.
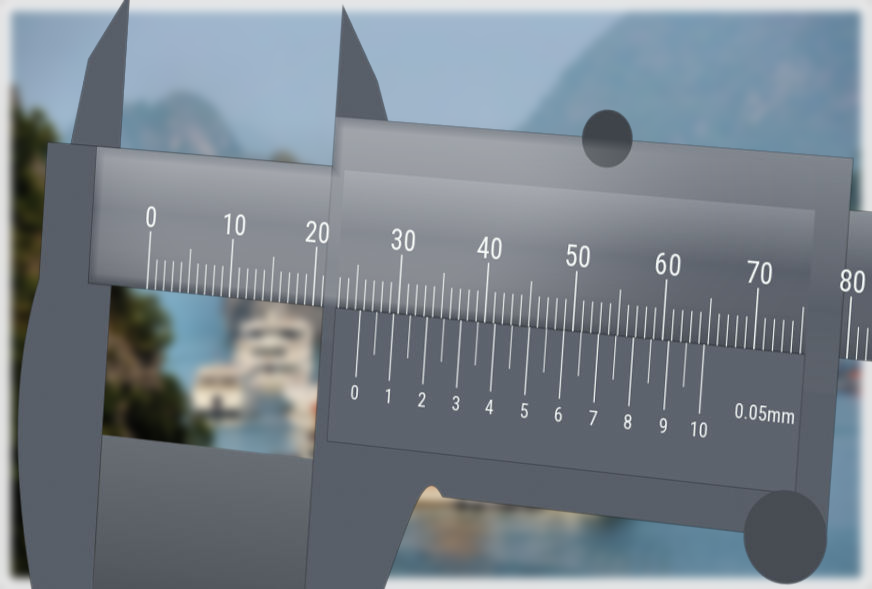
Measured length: 25.6 mm
